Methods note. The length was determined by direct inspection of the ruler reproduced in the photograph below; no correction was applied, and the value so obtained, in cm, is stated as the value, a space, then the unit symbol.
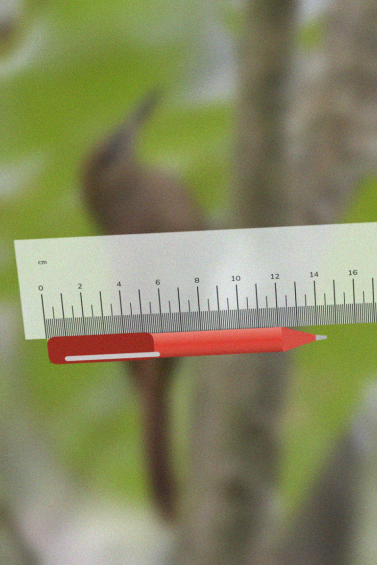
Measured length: 14.5 cm
